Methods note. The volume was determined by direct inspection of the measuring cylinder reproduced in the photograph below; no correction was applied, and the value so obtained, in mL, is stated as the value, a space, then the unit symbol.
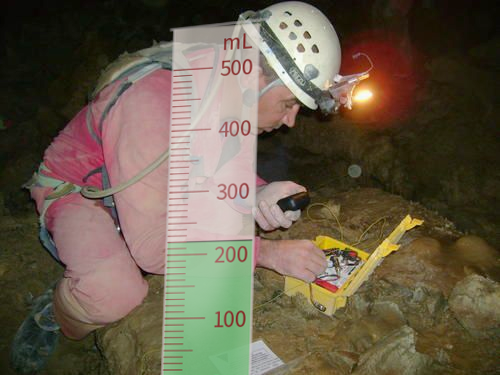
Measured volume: 220 mL
